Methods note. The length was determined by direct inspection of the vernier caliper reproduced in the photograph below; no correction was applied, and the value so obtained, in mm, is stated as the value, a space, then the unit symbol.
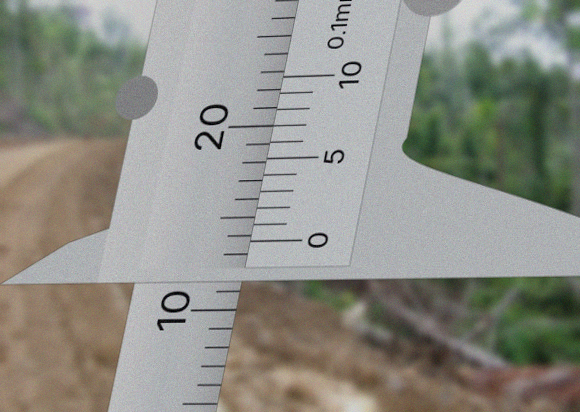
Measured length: 13.7 mm
